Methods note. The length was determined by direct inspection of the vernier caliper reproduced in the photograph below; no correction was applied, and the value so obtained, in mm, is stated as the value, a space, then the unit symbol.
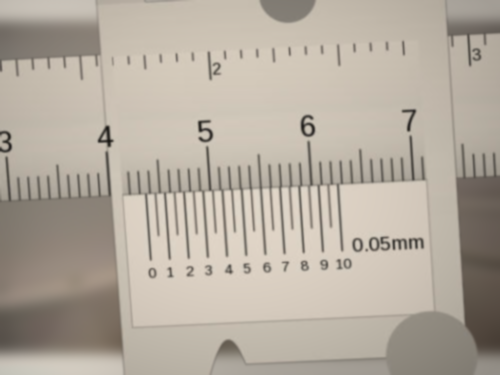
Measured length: 43.6 mm
